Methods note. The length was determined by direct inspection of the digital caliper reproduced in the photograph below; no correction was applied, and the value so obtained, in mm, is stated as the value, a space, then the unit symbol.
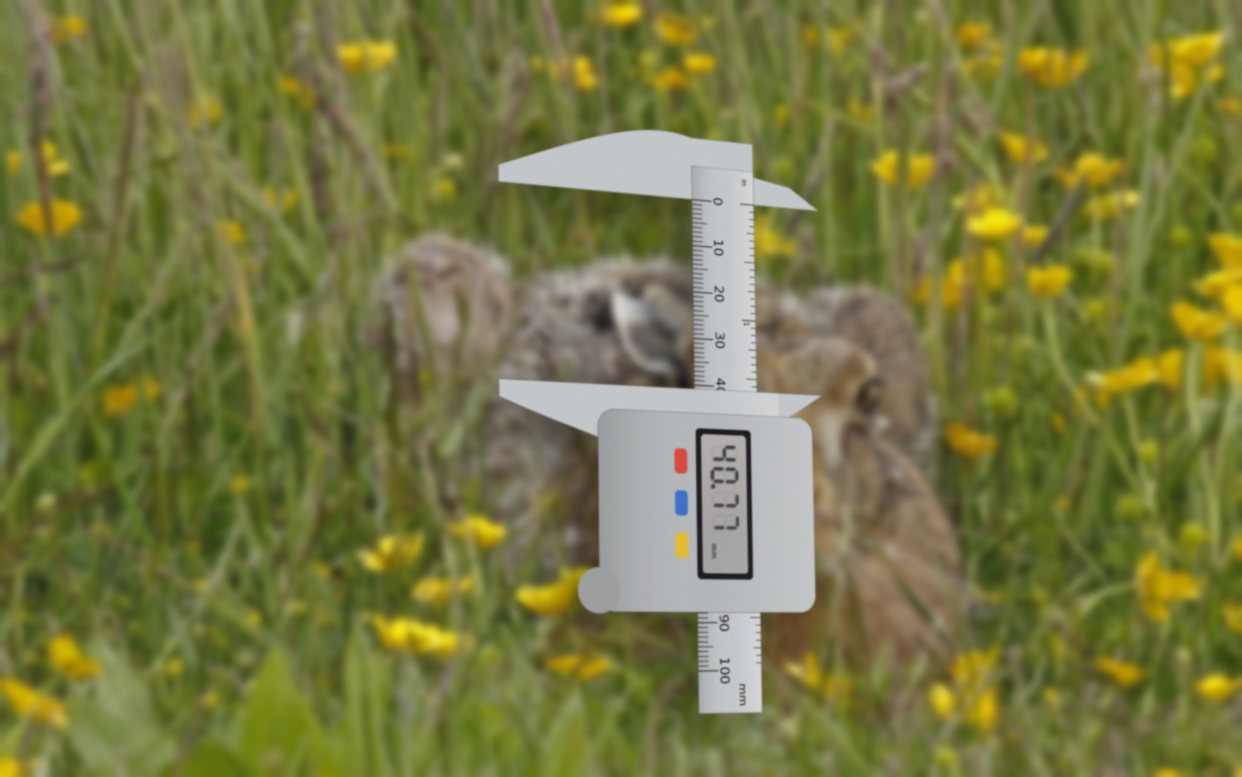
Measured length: 40.77 mm
